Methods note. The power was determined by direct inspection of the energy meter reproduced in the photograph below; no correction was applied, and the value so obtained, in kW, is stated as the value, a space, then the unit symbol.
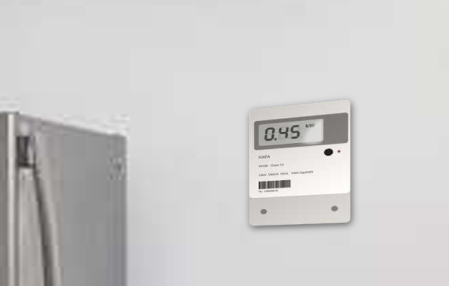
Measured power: 0.45 kW
